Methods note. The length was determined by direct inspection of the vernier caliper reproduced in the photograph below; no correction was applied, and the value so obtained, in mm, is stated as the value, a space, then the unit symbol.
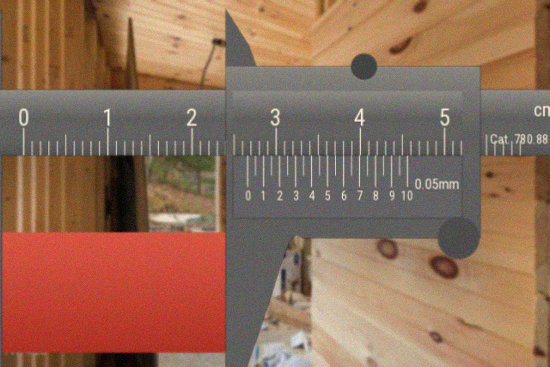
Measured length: 26.6 mm
